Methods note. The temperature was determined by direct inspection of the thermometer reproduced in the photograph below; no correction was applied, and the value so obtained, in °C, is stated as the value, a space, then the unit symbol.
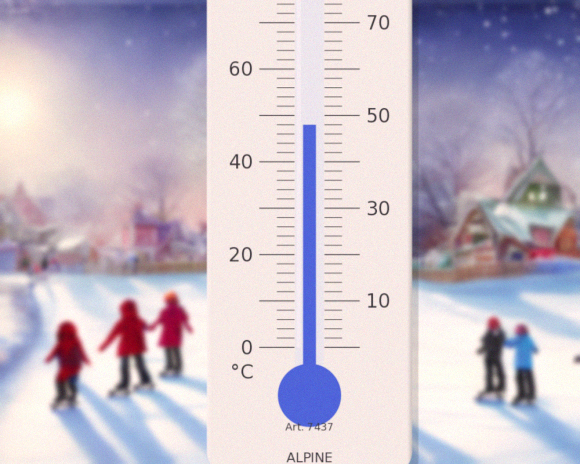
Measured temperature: 48 °C
